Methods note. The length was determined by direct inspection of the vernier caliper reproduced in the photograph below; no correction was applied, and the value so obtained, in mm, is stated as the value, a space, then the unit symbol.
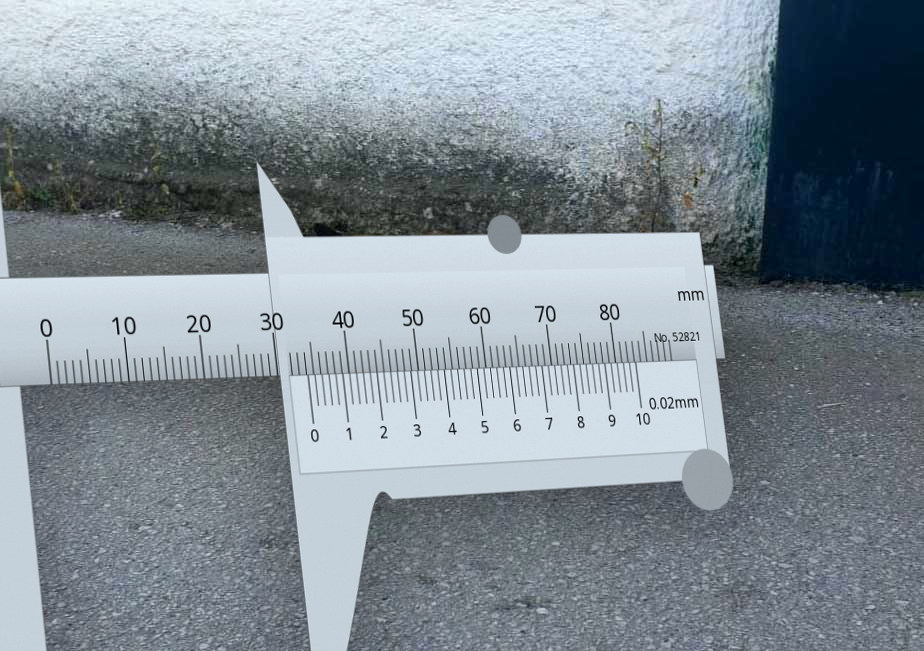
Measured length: 34.2 mm
